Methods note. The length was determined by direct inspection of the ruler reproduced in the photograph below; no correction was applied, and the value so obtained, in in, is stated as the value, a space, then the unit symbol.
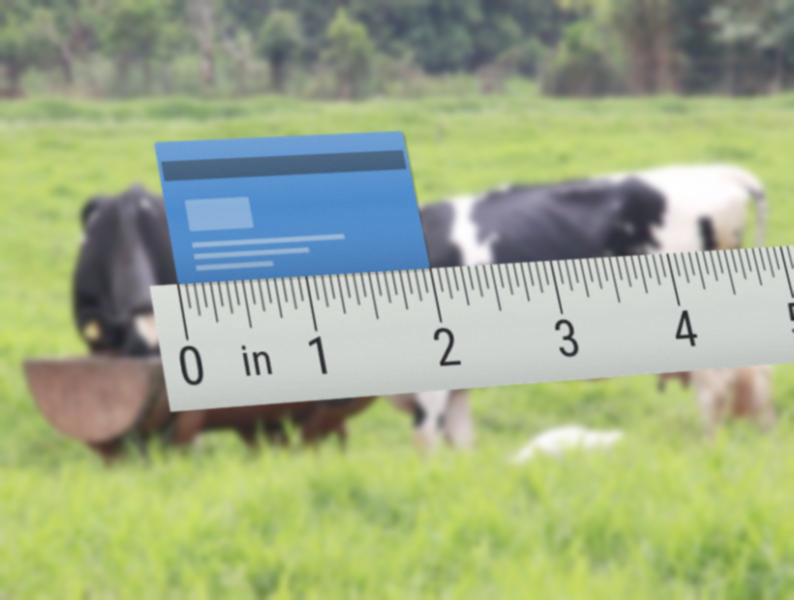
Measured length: 2 in
